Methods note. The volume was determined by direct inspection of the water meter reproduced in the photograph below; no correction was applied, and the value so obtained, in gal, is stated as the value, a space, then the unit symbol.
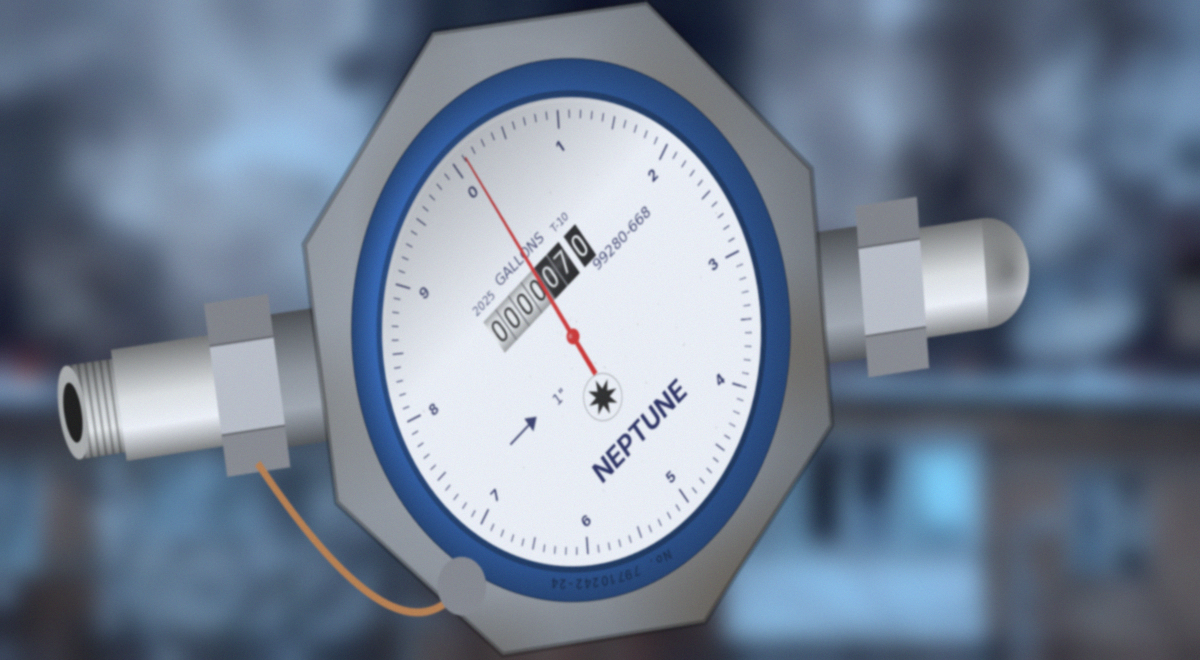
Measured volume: 70.1 gal
